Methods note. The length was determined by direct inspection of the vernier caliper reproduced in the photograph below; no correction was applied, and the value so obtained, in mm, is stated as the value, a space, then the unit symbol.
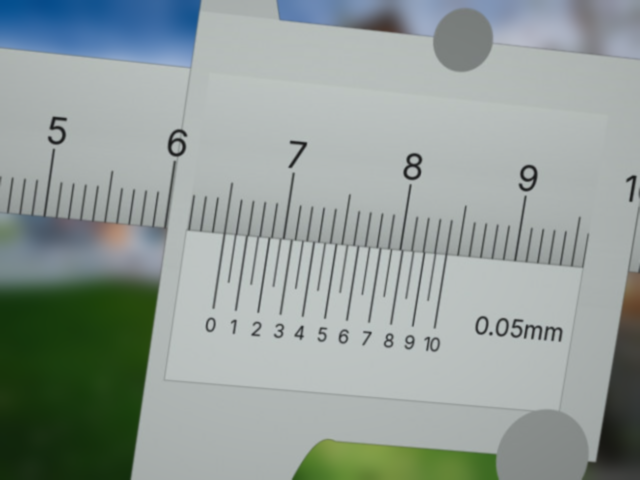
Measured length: 65.0 mm
